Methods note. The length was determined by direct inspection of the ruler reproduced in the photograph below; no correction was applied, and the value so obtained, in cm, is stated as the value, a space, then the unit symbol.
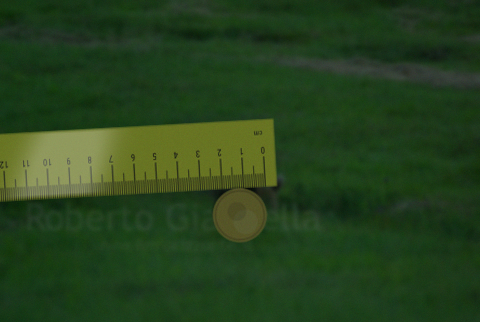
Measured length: 2.5 cm
